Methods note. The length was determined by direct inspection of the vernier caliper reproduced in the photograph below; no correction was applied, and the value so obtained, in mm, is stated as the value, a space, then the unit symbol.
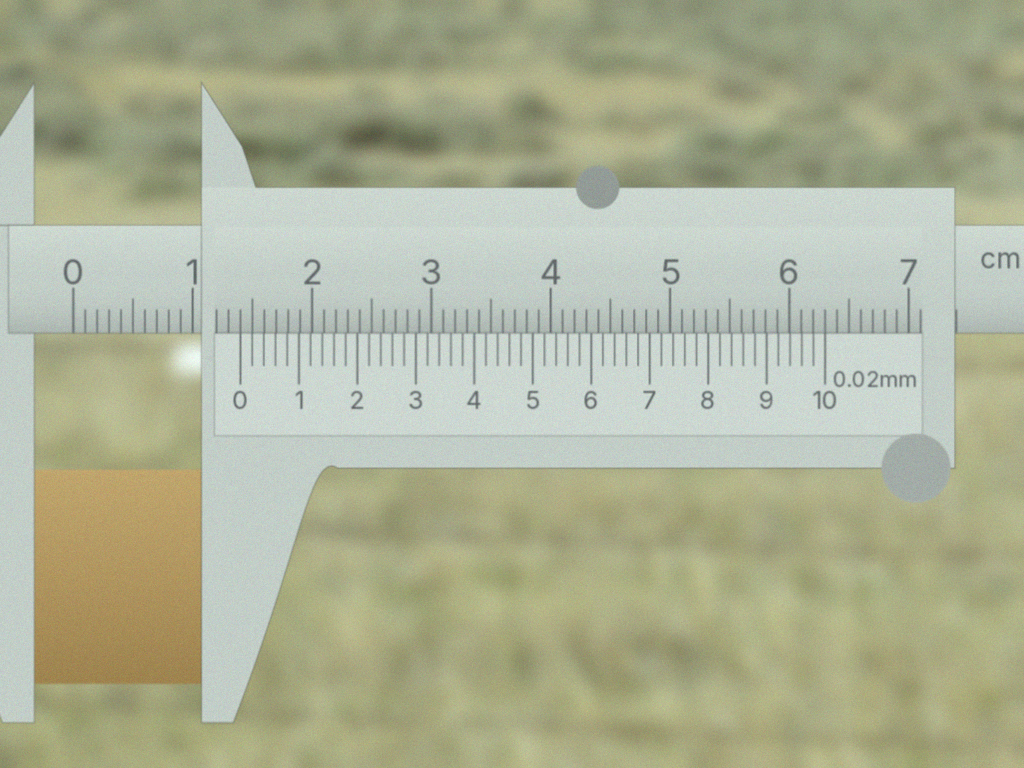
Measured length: 14.0 mm
